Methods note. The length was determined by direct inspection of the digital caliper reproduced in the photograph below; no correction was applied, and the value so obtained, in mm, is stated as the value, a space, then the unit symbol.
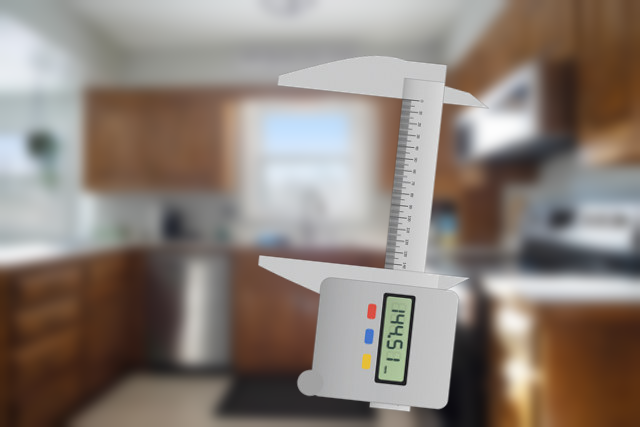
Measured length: 144.51 mm
